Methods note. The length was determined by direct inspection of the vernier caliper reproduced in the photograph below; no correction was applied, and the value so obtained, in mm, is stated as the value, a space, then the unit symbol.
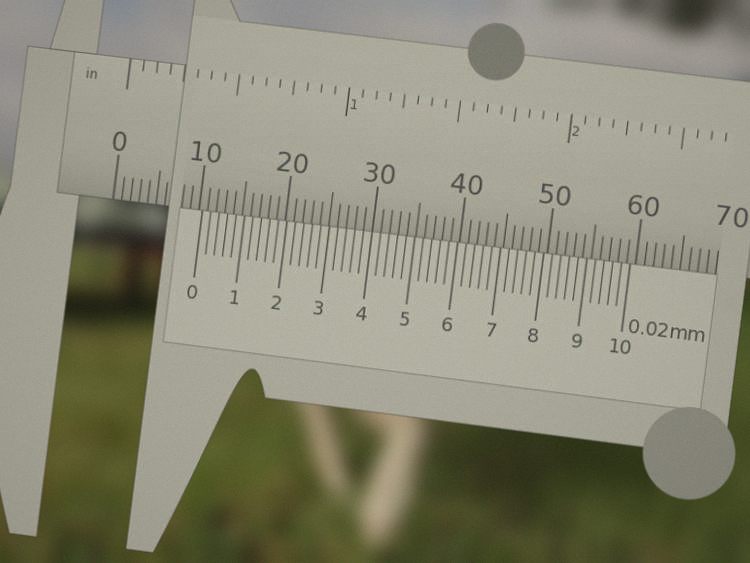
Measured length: 10.4 mm
